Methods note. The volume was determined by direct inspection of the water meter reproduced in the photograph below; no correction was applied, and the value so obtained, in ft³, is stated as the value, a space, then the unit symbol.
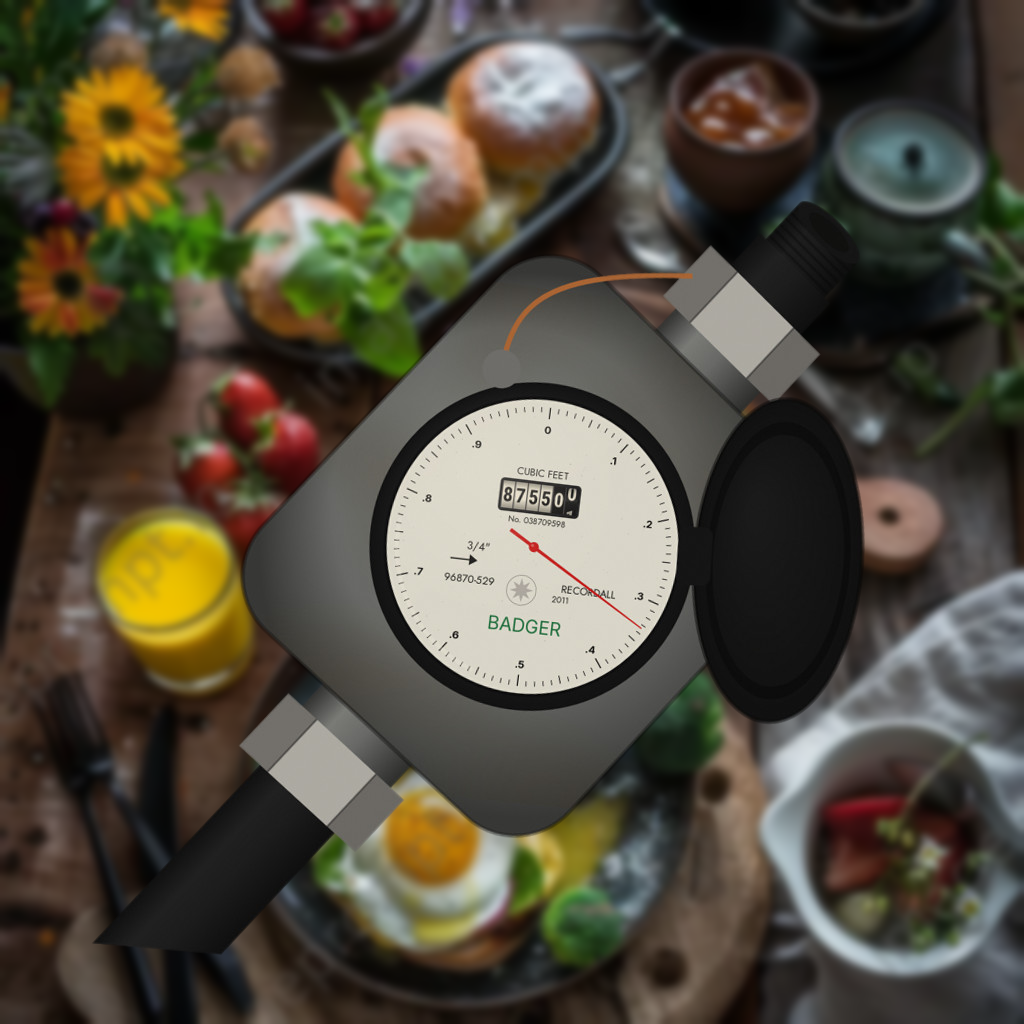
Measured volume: 875500.33 ft³
